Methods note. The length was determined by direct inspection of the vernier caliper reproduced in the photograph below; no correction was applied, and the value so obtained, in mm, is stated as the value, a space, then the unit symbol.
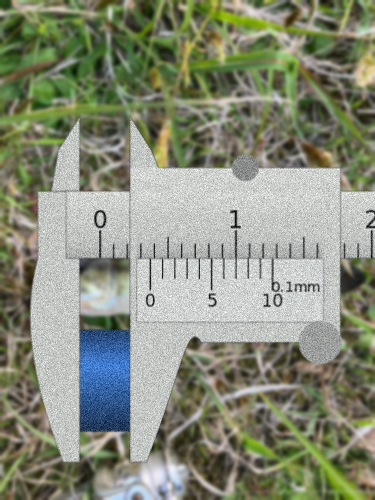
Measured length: 3.7 mm
